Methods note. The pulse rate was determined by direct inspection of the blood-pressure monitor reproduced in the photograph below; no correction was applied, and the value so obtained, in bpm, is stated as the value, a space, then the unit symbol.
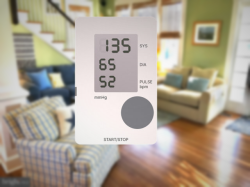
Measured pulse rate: 52 bpm
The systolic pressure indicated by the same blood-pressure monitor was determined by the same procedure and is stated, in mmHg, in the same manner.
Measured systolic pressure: 135 mmHg
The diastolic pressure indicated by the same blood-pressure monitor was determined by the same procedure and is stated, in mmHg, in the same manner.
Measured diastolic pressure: 65 mmHg
